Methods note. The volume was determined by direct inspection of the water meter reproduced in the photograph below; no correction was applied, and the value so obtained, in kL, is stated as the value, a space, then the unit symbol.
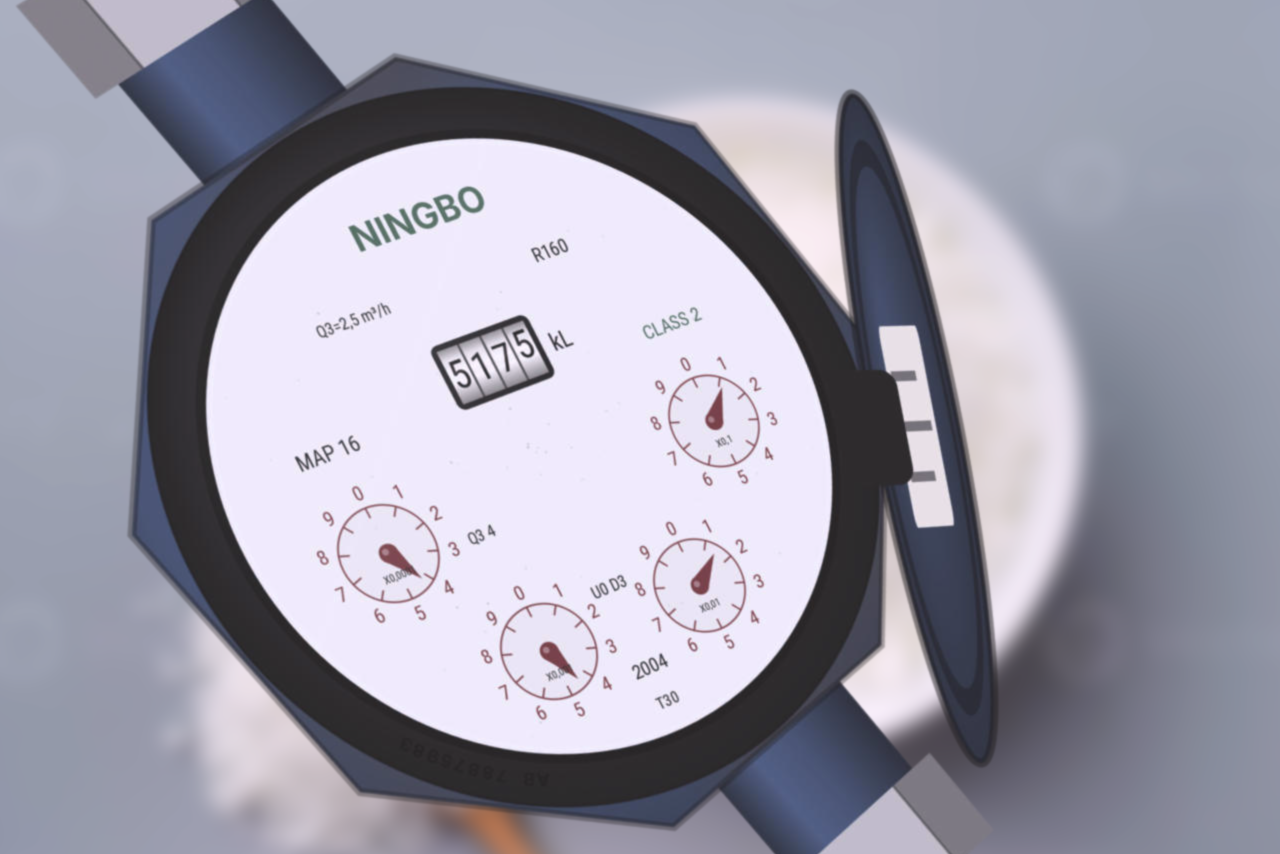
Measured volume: 5175.1144 kL
